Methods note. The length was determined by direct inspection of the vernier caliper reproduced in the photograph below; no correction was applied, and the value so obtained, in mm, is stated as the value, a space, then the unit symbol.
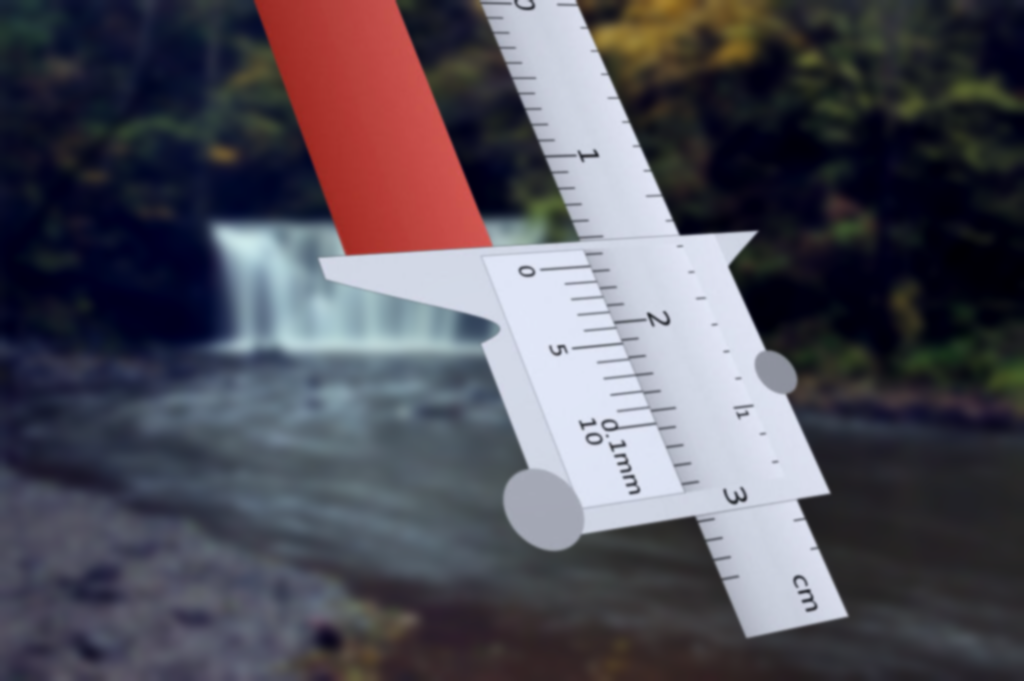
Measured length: 16.7 mm
